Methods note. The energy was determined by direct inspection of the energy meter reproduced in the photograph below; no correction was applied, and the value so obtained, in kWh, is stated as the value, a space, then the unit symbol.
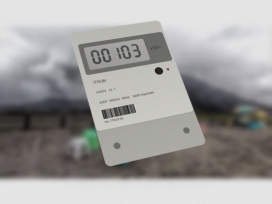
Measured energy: 103 kWh
